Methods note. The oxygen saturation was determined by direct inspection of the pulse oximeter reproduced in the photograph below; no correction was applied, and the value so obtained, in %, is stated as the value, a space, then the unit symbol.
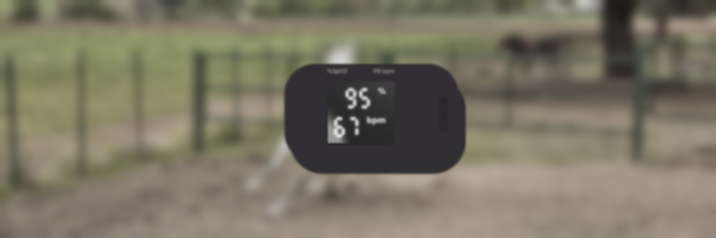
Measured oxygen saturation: 95 %
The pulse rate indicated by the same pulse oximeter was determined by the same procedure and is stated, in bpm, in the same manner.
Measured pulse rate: 67 bpm
